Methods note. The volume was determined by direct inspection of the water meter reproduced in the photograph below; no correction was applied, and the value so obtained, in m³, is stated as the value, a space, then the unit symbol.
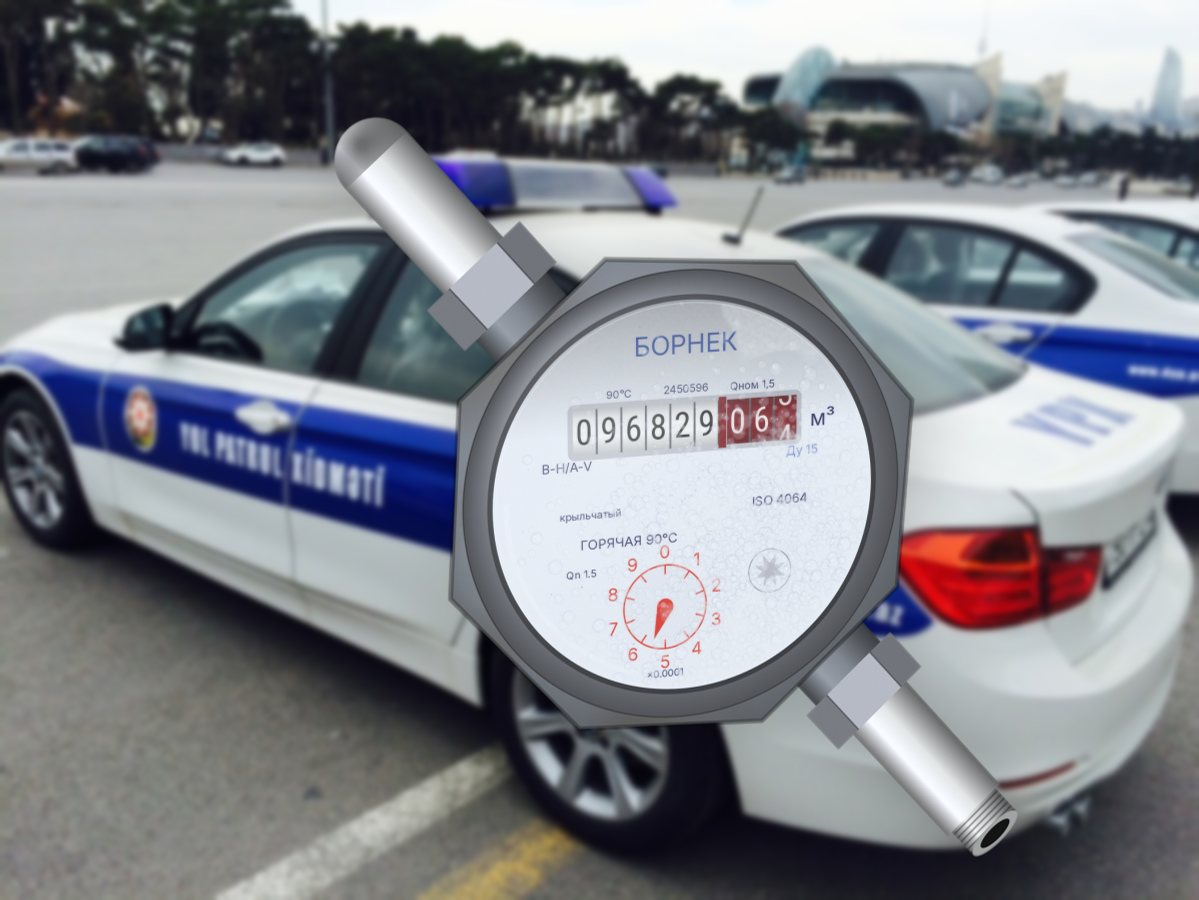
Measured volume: 96829.0635 m³
